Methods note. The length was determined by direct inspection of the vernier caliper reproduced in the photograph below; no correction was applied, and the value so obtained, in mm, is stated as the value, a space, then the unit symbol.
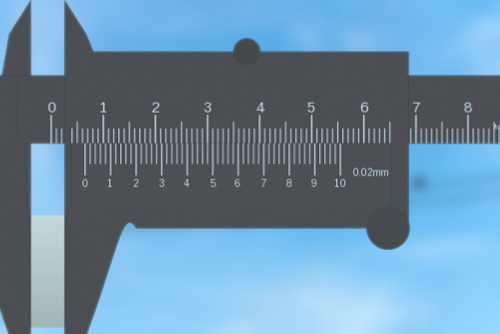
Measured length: 6.5 mm
